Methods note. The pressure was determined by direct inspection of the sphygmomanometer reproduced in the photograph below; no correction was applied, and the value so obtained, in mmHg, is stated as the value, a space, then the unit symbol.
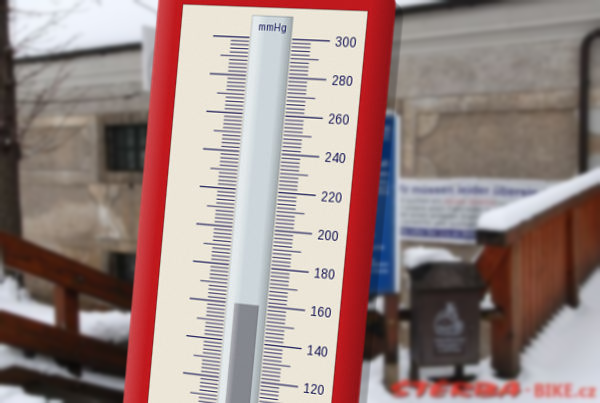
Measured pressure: 160 mmHg
